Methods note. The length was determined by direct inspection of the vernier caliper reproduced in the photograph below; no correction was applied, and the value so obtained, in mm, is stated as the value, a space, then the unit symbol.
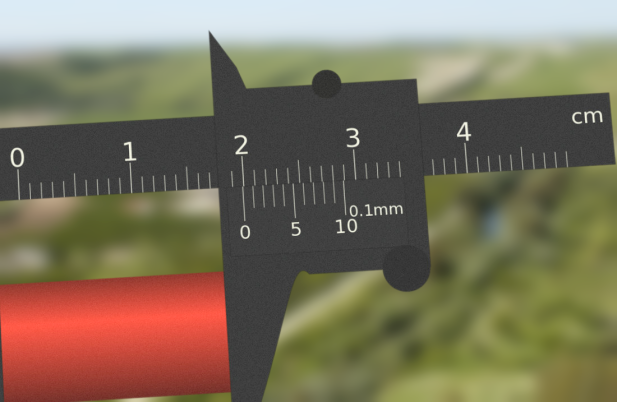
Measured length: 19.9 mm
